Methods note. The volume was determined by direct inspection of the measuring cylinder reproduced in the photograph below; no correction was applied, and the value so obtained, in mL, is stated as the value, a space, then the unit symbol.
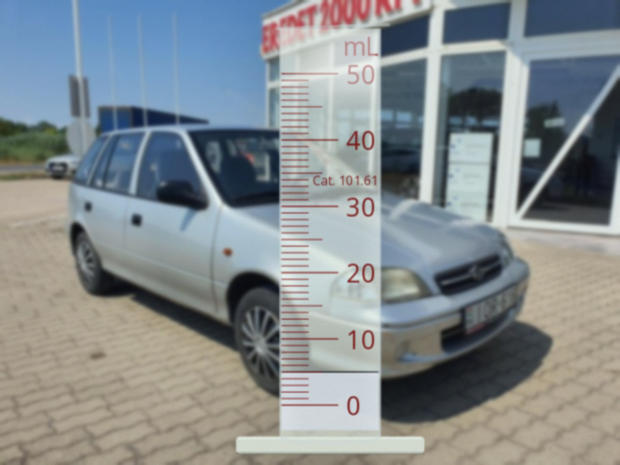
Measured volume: 5 mL
